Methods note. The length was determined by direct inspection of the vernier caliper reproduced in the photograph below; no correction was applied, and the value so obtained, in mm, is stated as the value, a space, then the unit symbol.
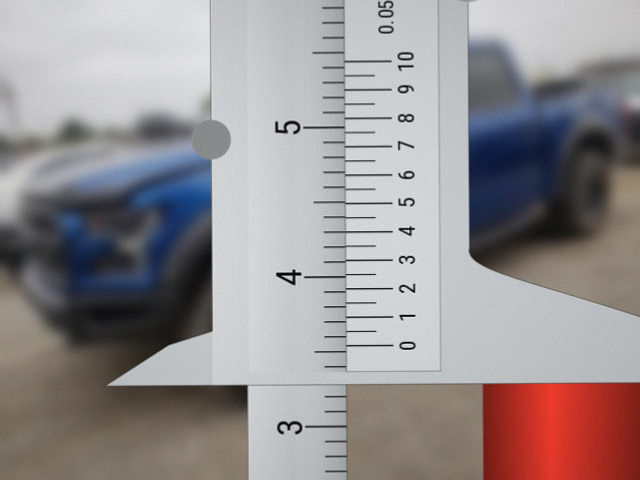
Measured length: 35.4 mm
